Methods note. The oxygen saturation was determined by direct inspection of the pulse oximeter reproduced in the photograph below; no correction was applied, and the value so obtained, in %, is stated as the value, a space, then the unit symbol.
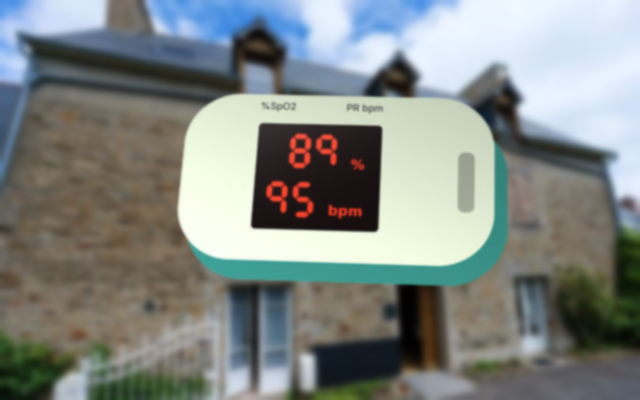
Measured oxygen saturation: 89 %
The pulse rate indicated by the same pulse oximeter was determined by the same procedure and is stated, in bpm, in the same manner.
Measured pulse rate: 95 bpm
